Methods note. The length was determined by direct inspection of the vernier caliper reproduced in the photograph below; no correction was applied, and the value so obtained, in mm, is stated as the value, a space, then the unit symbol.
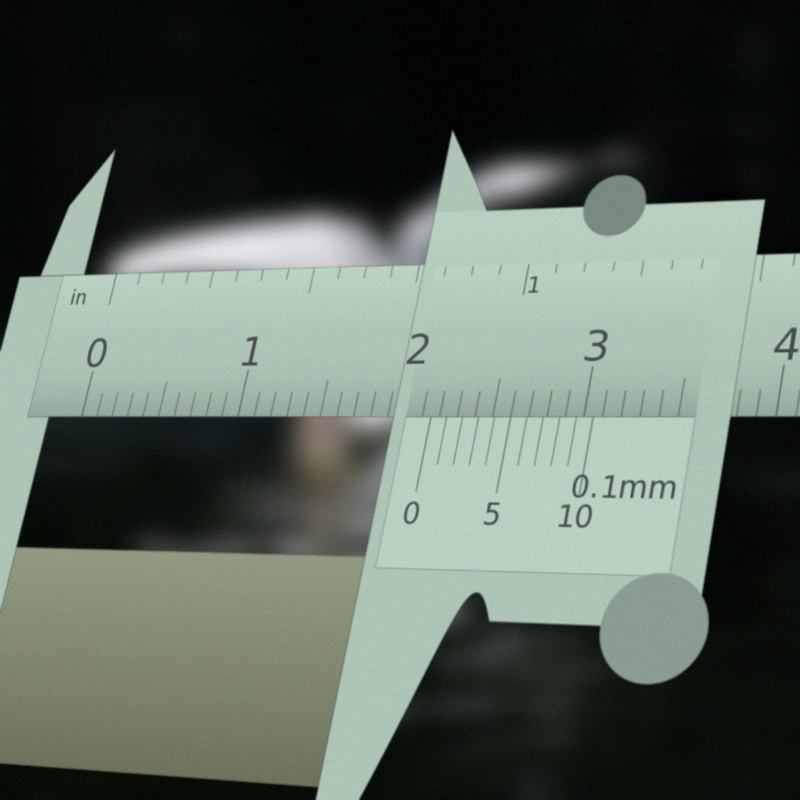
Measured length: 21.5 mm
